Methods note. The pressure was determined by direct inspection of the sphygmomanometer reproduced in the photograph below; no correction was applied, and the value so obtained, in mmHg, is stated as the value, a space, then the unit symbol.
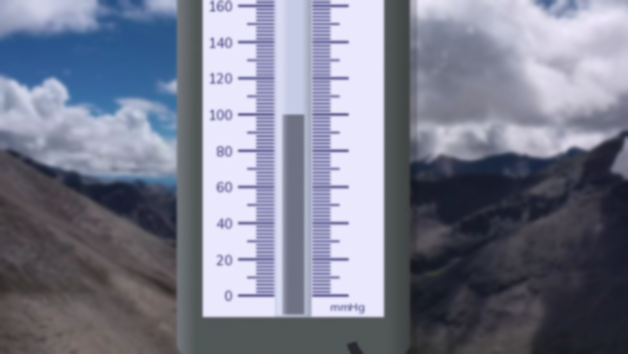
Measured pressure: 100 mmHg
